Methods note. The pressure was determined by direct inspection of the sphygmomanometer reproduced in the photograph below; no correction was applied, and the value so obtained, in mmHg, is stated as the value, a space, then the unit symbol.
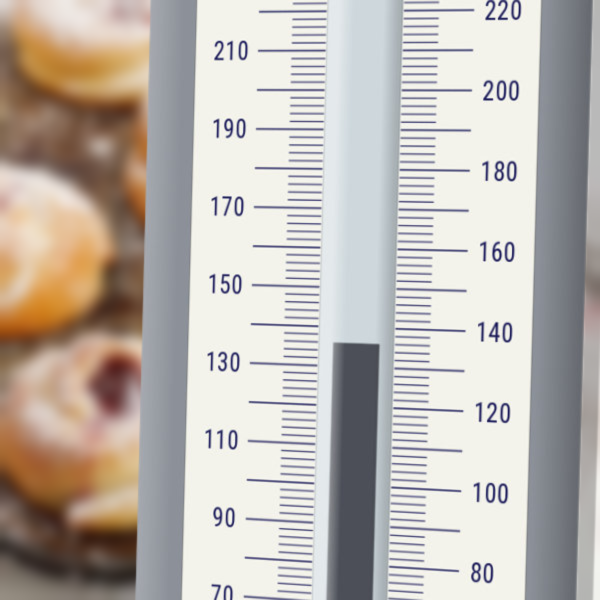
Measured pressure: 136 mmHg
